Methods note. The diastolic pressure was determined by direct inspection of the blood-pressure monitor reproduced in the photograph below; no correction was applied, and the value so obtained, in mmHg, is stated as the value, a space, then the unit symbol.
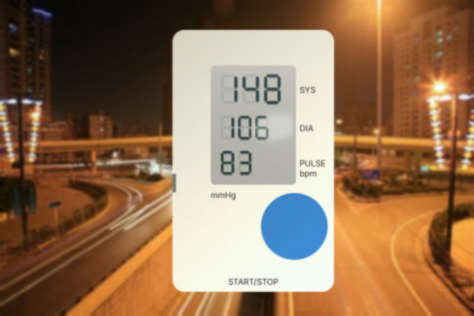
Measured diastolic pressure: 106 mmHg
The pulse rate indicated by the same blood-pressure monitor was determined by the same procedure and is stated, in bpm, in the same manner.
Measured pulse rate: 83 bpm
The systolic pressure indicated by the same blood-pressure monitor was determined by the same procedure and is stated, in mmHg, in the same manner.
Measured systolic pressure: 148 mmHg
